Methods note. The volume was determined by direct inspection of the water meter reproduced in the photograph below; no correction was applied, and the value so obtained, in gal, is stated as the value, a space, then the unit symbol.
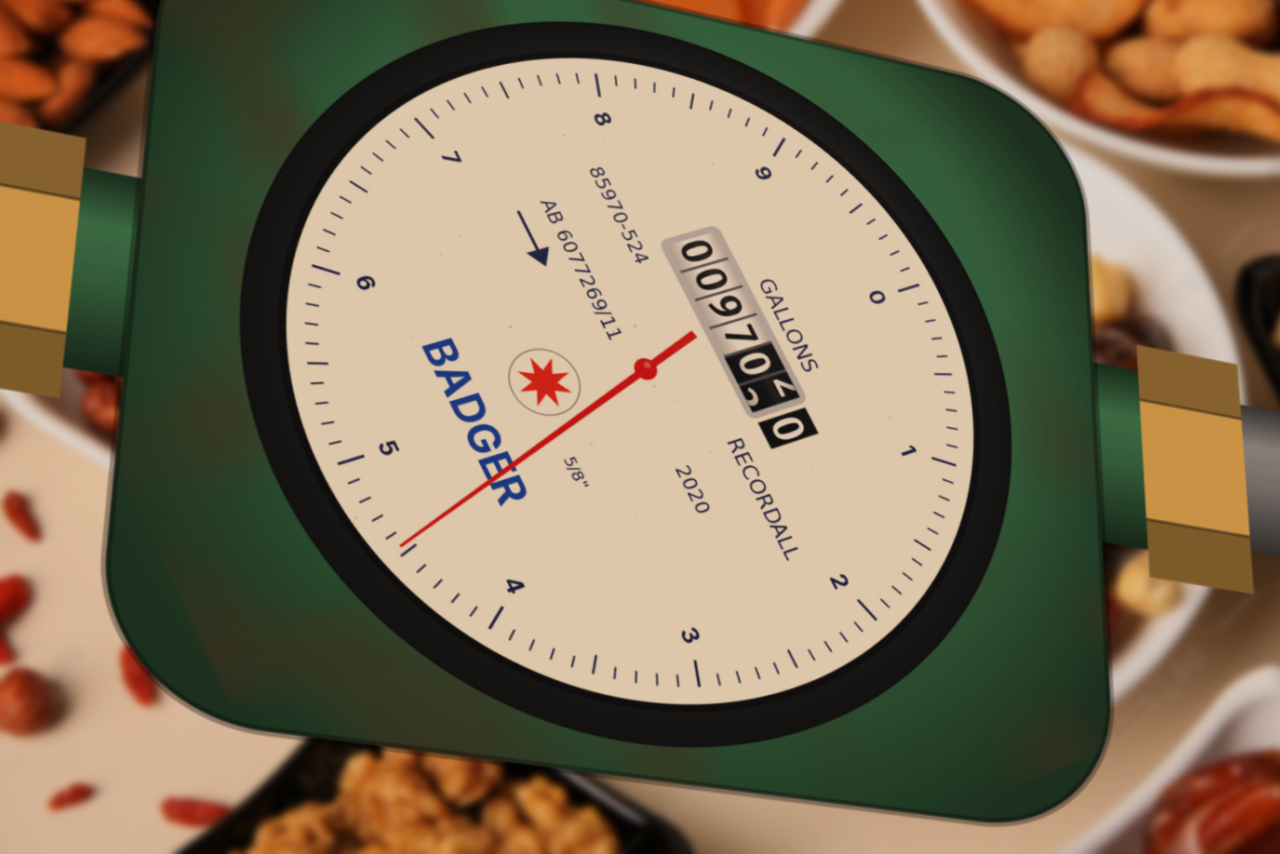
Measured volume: 97024.5 gal
